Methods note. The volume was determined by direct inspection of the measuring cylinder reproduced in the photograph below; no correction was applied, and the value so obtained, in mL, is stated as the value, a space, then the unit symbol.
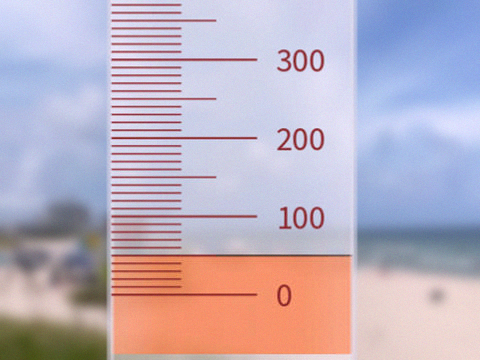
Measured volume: 50 mL
